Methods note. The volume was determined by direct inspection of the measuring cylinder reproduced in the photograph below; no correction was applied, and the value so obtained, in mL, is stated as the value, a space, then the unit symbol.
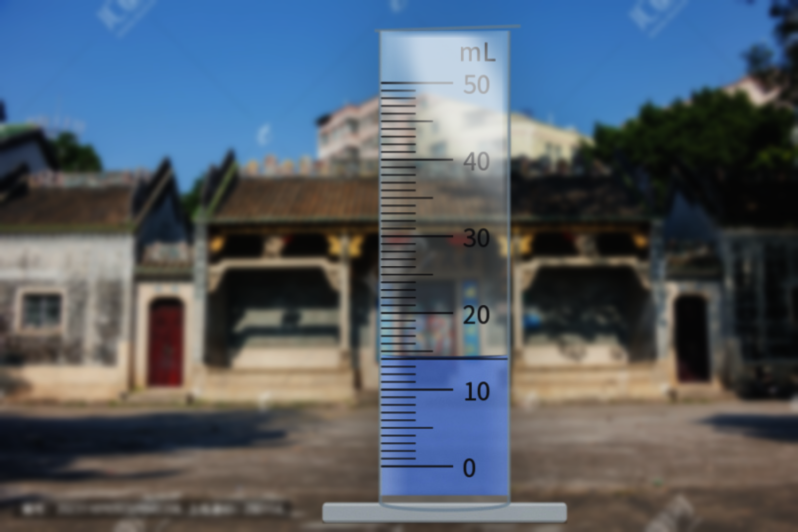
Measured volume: 14 mL
